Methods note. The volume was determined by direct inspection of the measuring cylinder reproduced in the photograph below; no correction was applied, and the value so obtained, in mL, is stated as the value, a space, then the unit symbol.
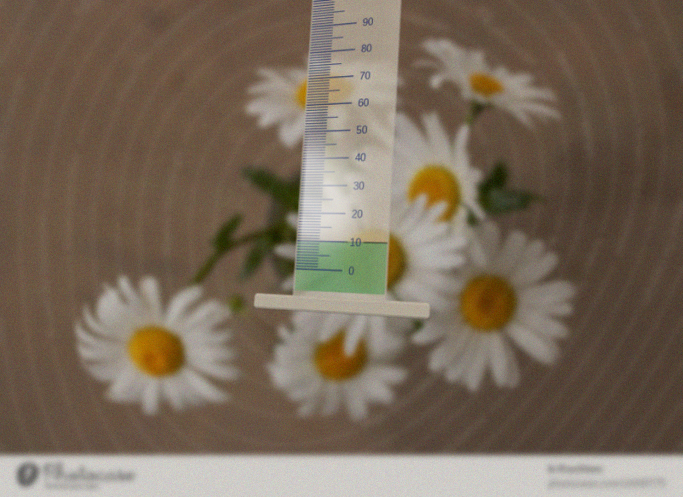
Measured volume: 10 mL
